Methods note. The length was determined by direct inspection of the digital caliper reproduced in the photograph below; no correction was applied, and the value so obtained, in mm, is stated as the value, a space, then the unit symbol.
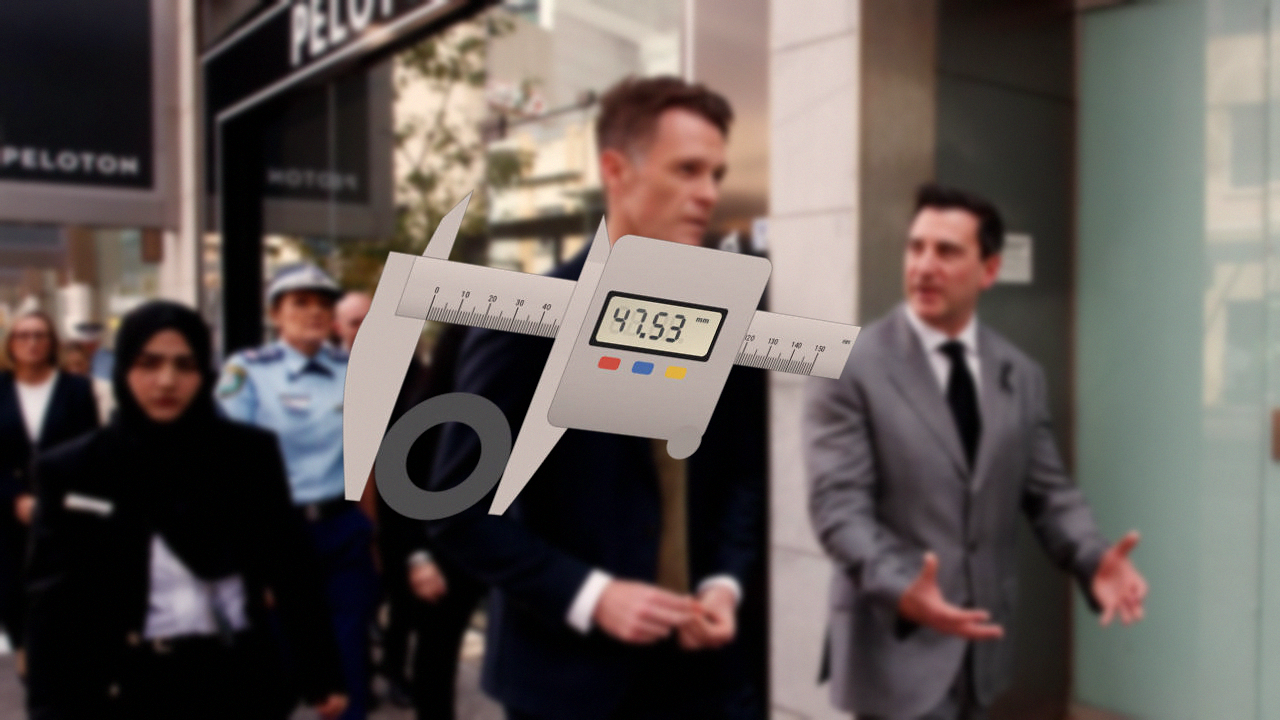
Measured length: 47.53 mm
